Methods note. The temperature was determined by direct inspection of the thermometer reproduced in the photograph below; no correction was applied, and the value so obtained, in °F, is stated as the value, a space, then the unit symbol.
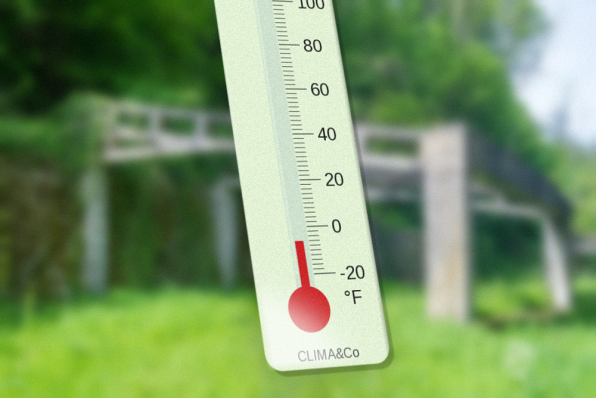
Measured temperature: -6 °F
